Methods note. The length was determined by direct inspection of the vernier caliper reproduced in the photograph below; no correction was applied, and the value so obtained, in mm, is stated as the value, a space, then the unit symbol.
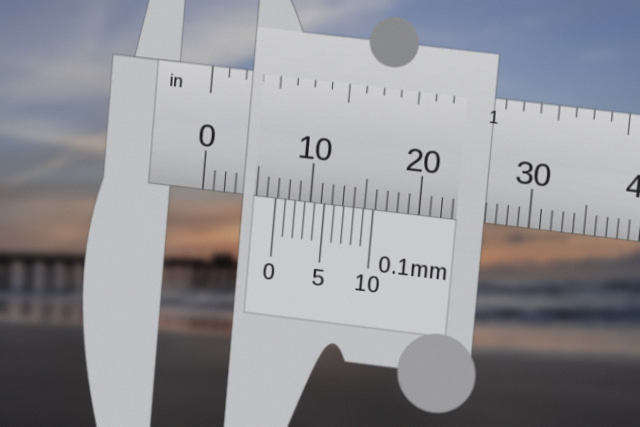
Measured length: 6.8 mm
